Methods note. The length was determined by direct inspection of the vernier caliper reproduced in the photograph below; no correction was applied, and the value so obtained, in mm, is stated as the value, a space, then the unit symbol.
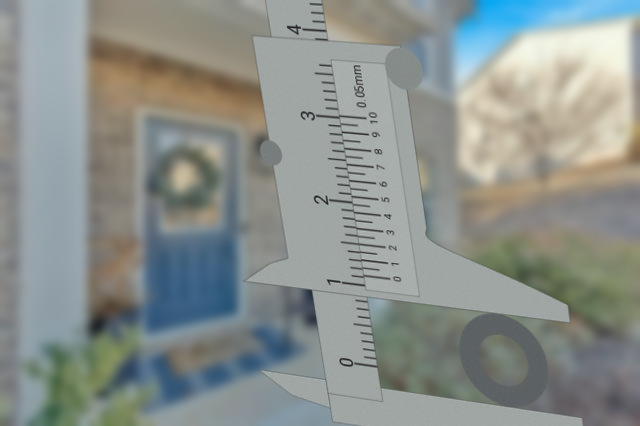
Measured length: 11.2 mm
